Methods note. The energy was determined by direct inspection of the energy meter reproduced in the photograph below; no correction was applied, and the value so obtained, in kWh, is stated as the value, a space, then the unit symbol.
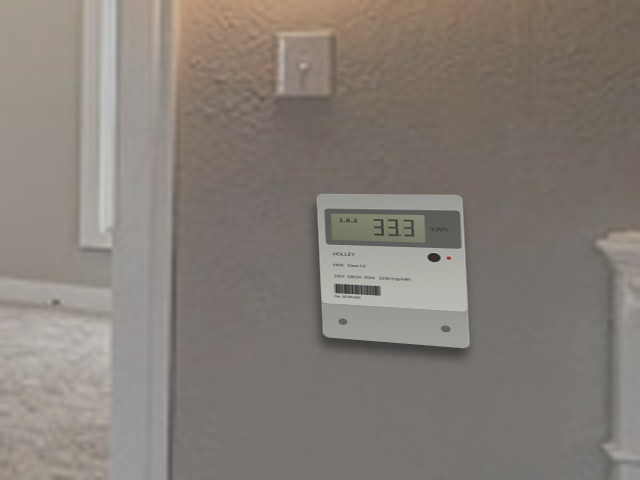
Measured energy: 33.3 kWh
